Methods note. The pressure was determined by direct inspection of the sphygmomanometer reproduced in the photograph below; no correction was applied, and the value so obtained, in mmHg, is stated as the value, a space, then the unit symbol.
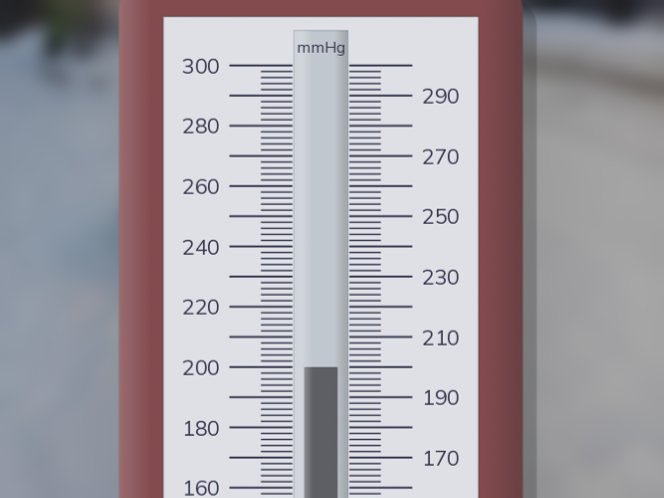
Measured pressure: 200 mmHg
